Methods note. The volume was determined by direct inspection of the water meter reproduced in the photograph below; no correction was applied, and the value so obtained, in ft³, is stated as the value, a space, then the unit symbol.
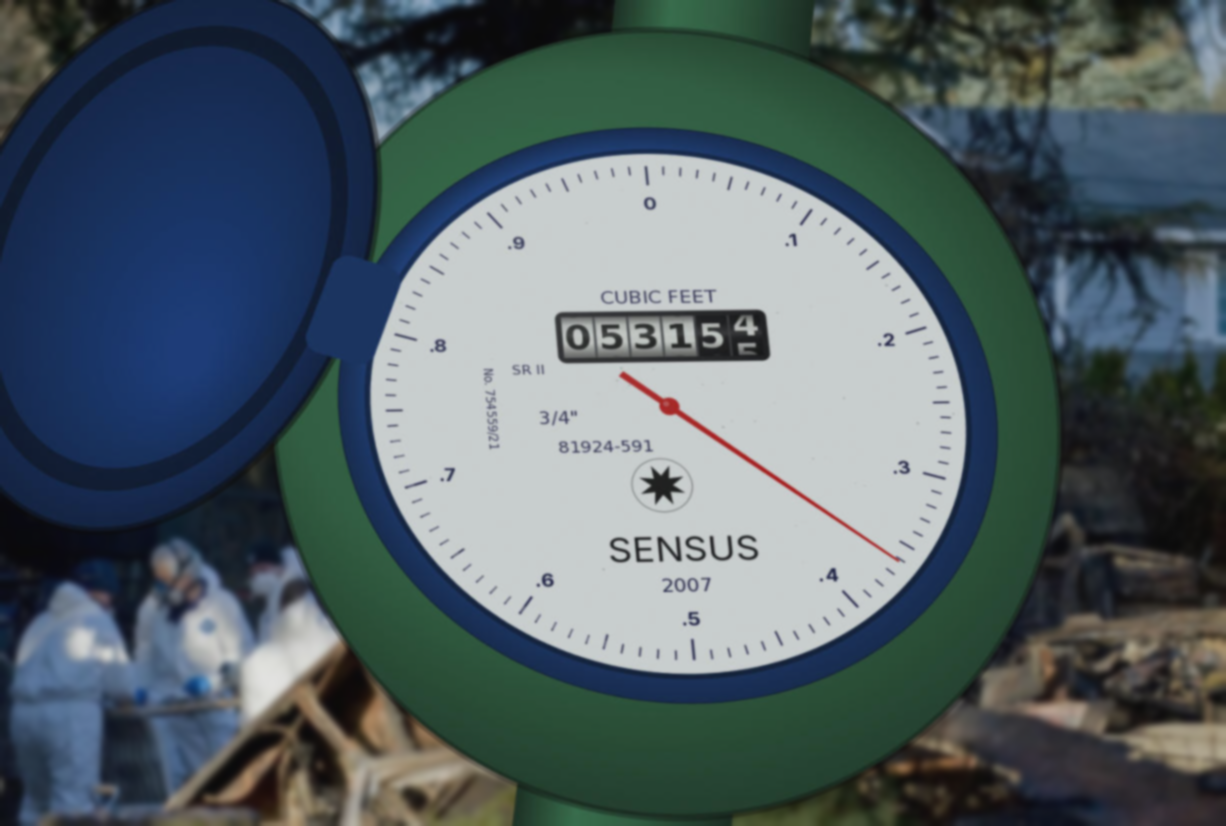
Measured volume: 53154.36 ft³
